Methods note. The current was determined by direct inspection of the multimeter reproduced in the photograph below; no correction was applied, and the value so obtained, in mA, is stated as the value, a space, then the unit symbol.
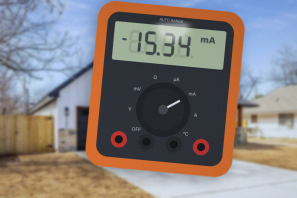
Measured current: -15.34 mA
